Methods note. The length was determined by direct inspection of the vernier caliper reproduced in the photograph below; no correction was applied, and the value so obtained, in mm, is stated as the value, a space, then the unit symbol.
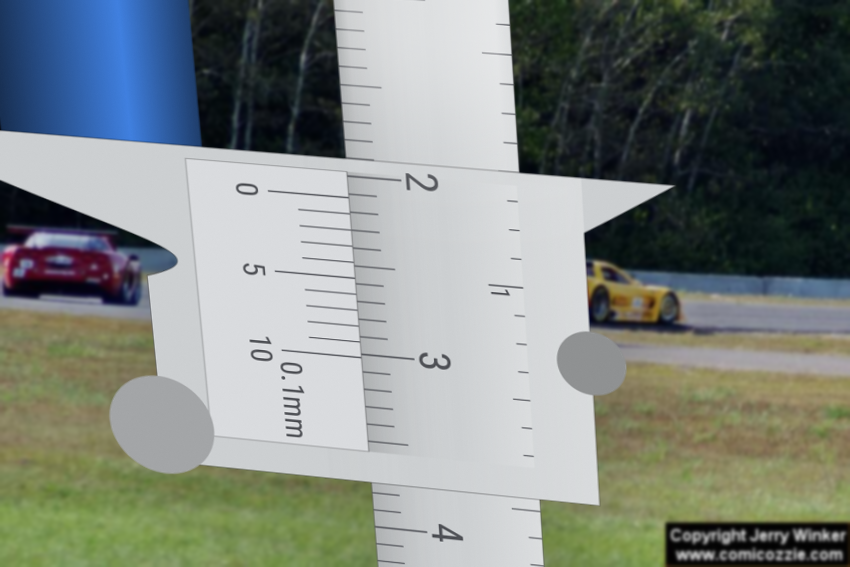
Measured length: 21.2 mm
